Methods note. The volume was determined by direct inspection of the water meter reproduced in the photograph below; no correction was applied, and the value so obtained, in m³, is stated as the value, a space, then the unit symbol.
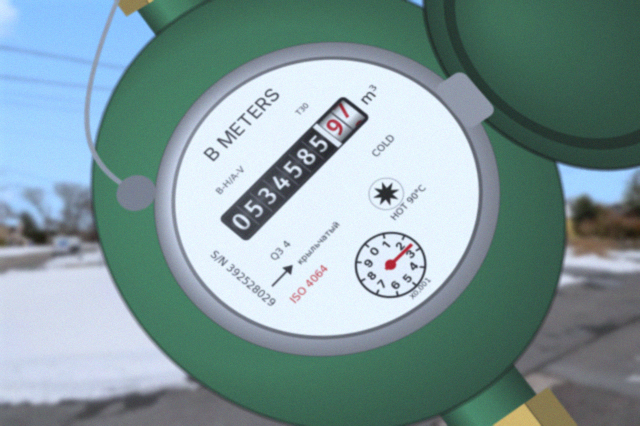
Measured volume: 534585.972 m³
